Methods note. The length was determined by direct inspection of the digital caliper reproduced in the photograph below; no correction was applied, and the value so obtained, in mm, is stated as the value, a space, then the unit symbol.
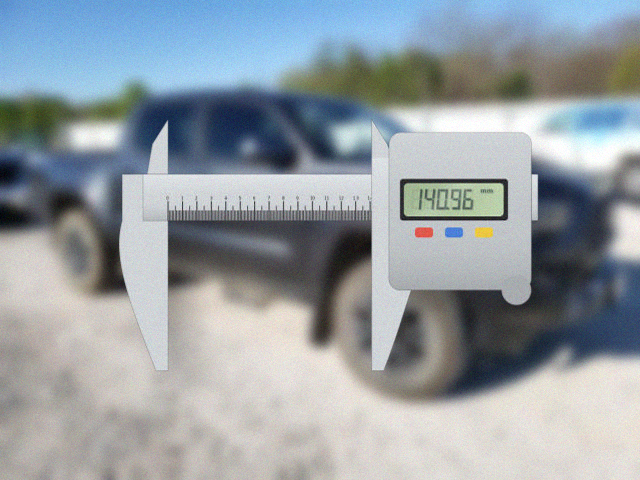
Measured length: 140.96 mm
